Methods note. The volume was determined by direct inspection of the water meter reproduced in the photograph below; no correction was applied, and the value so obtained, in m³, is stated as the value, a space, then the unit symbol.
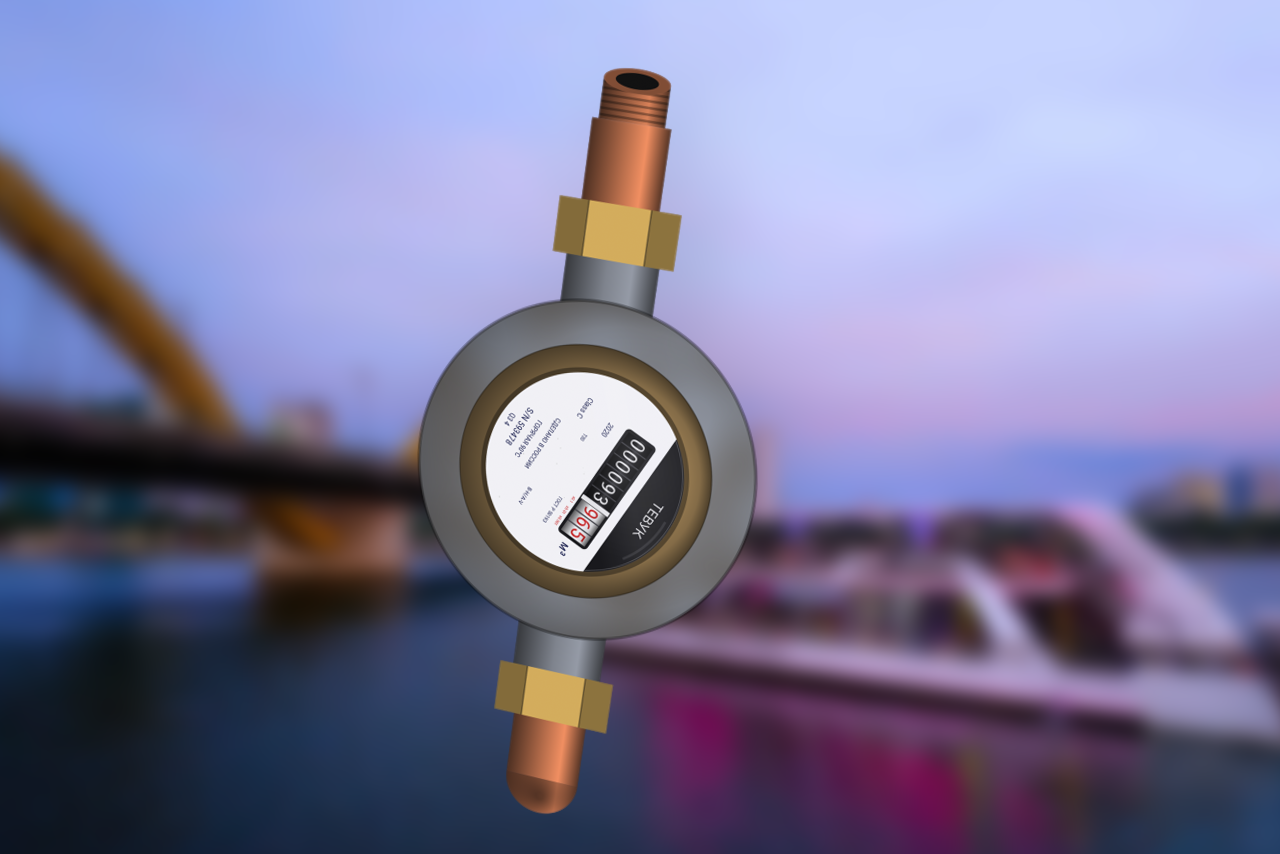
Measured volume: 93.965 m³
